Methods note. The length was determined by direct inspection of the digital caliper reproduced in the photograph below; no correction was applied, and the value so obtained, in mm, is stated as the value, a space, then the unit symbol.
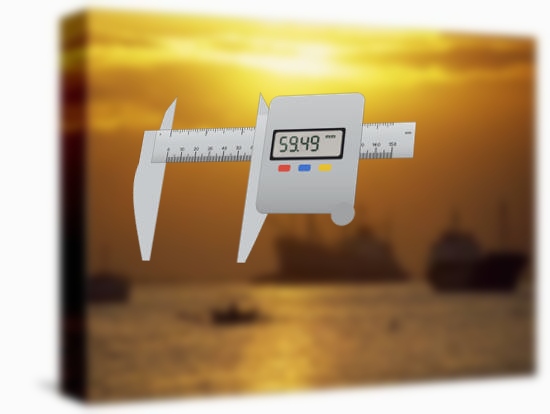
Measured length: 59.49 mm
